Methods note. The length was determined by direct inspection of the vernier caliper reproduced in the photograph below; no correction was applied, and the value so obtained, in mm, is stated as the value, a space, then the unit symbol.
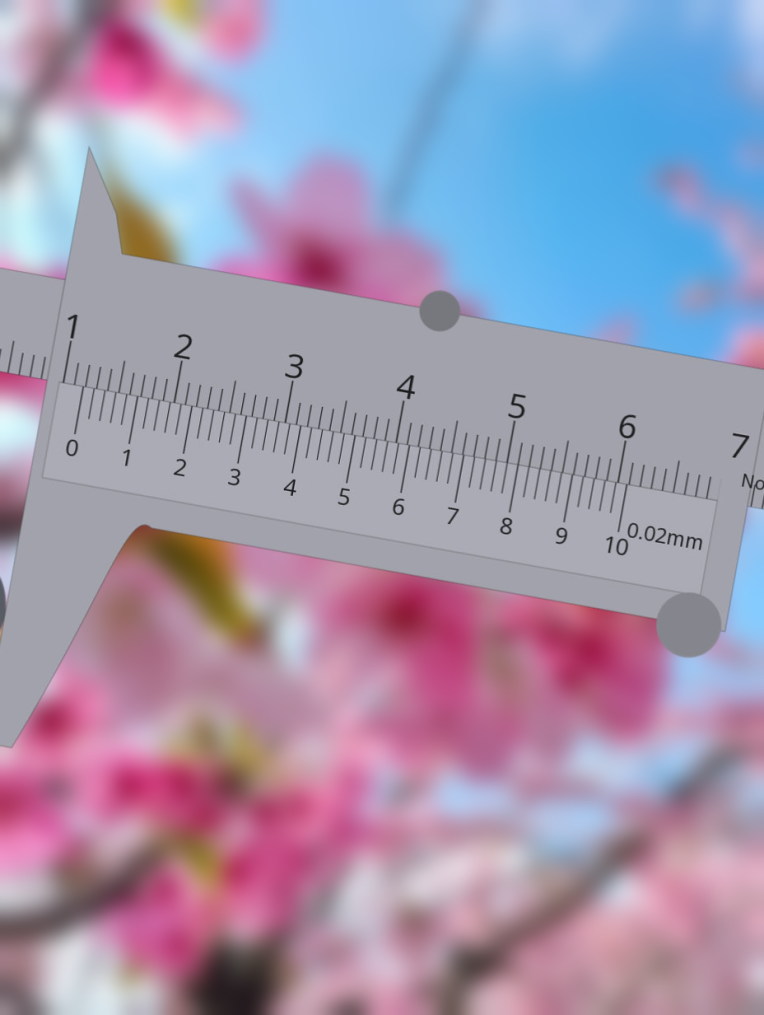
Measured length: 11.8 mm
